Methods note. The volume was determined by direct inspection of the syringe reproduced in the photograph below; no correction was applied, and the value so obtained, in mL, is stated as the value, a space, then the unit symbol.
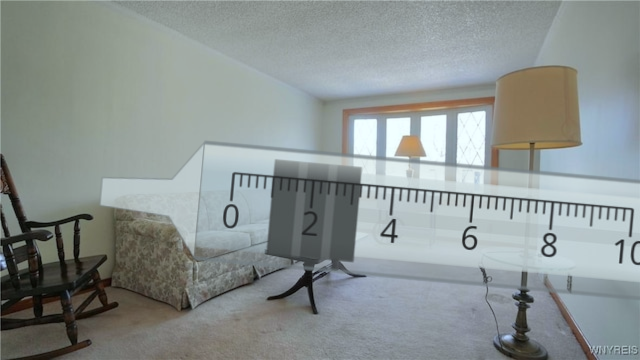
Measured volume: 1 mL
